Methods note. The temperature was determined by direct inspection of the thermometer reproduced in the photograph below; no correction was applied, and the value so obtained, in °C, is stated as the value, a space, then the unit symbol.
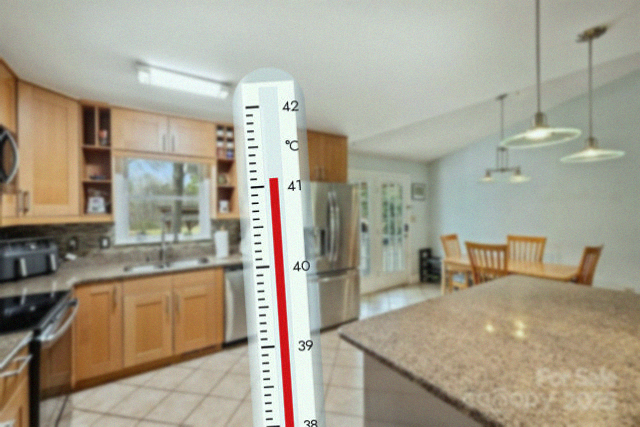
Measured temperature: 41.1 °C
